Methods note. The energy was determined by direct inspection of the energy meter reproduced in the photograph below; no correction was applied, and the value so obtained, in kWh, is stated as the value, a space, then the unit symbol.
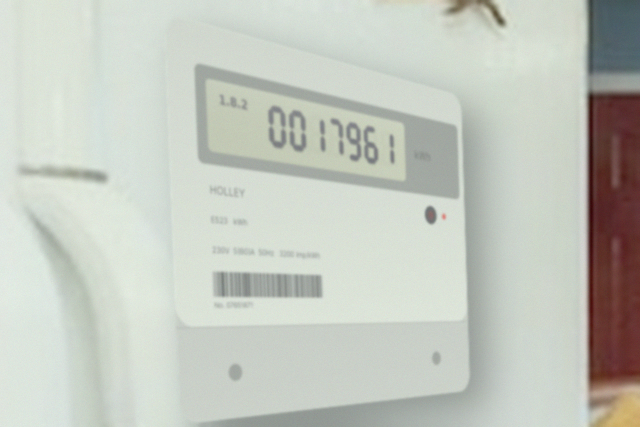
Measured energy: 17961 kWh
